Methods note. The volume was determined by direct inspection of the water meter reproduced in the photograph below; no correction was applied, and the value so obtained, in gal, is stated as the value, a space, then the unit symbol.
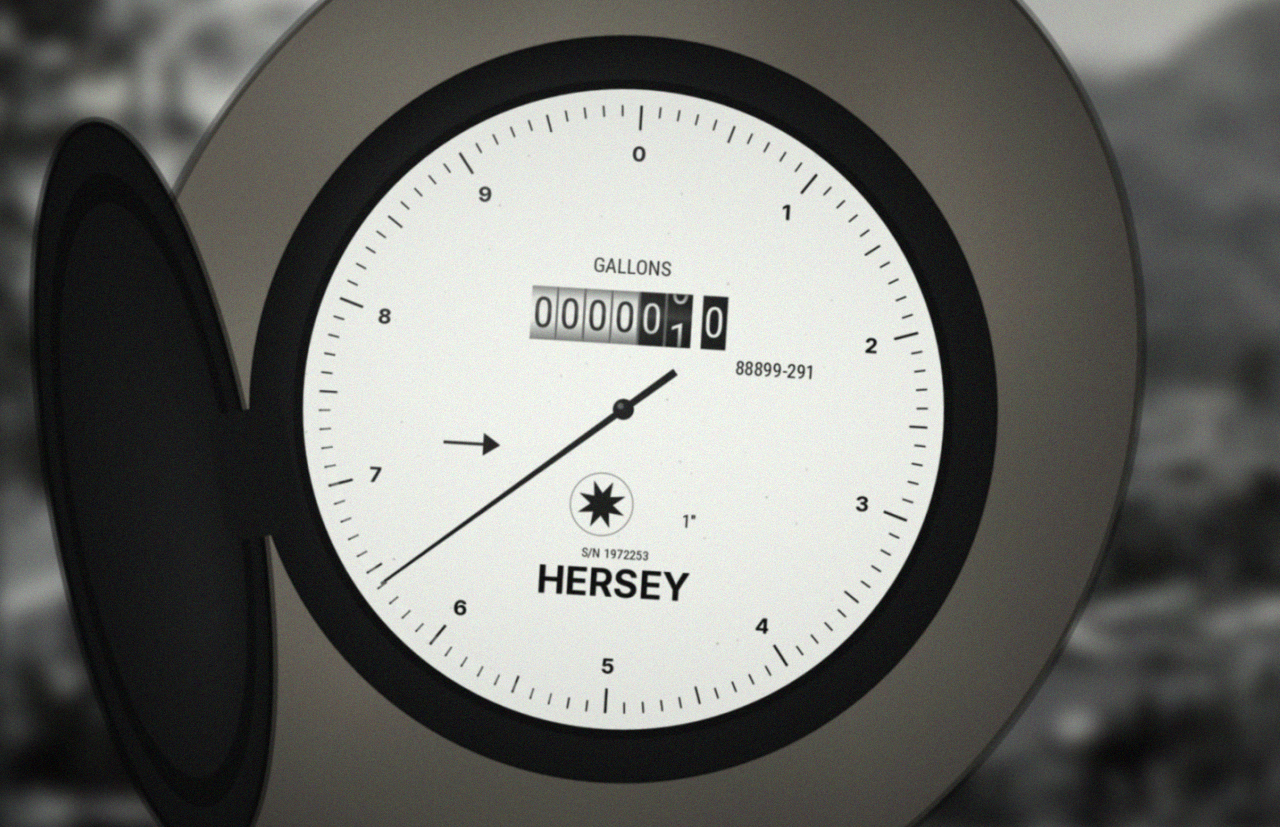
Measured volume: 6.4 gal
